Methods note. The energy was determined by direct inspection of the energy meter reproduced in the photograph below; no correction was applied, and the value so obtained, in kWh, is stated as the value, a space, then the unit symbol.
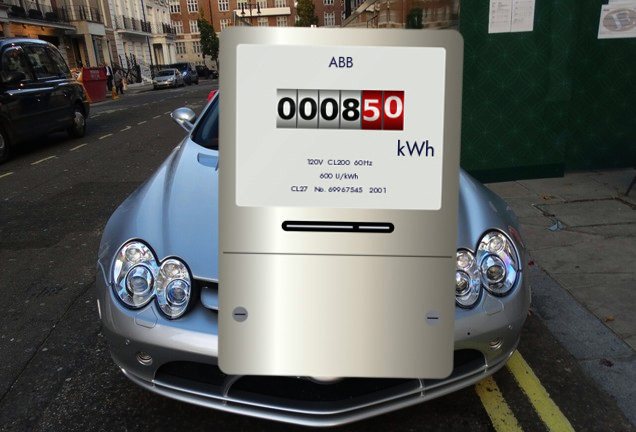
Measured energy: 8.50 kWh
